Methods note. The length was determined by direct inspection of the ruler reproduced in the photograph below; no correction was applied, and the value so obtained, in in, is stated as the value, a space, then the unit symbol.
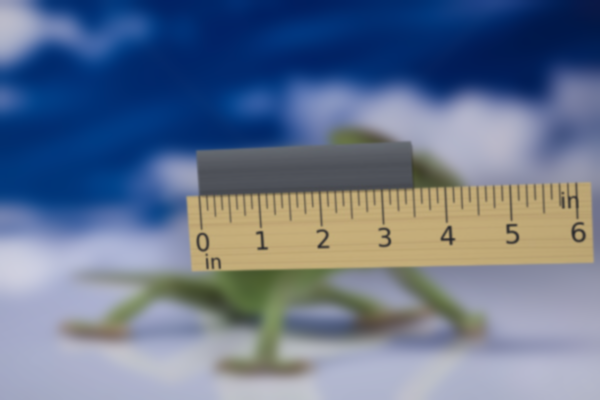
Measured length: 3.5 in
